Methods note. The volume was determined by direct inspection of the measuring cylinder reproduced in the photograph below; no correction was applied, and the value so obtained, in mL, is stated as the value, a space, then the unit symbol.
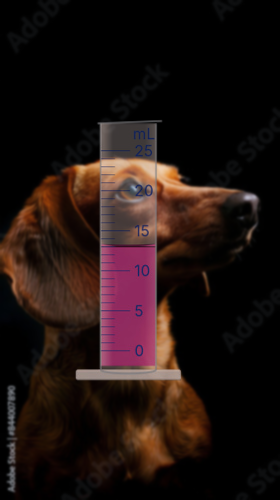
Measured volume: 13 mL
